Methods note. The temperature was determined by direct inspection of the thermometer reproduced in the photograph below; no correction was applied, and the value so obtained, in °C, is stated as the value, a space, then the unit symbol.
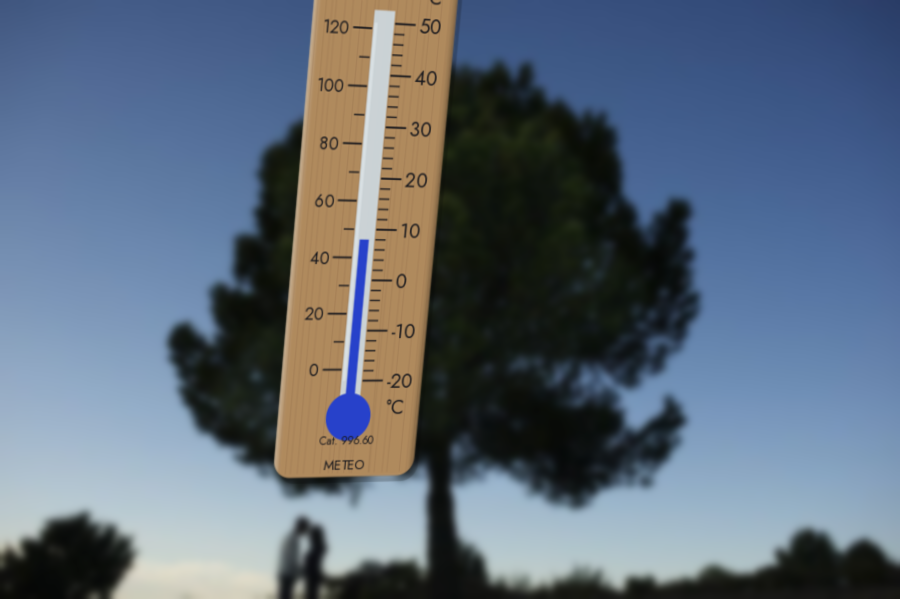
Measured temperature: 8 °C
